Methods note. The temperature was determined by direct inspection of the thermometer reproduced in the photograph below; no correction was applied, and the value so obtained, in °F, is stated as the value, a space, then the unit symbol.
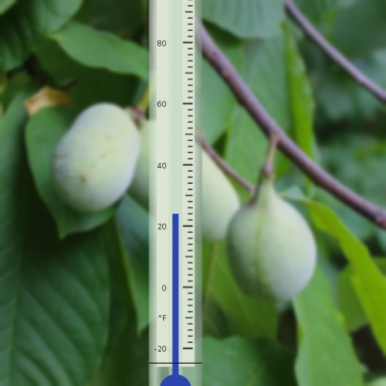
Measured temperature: 24 °F
